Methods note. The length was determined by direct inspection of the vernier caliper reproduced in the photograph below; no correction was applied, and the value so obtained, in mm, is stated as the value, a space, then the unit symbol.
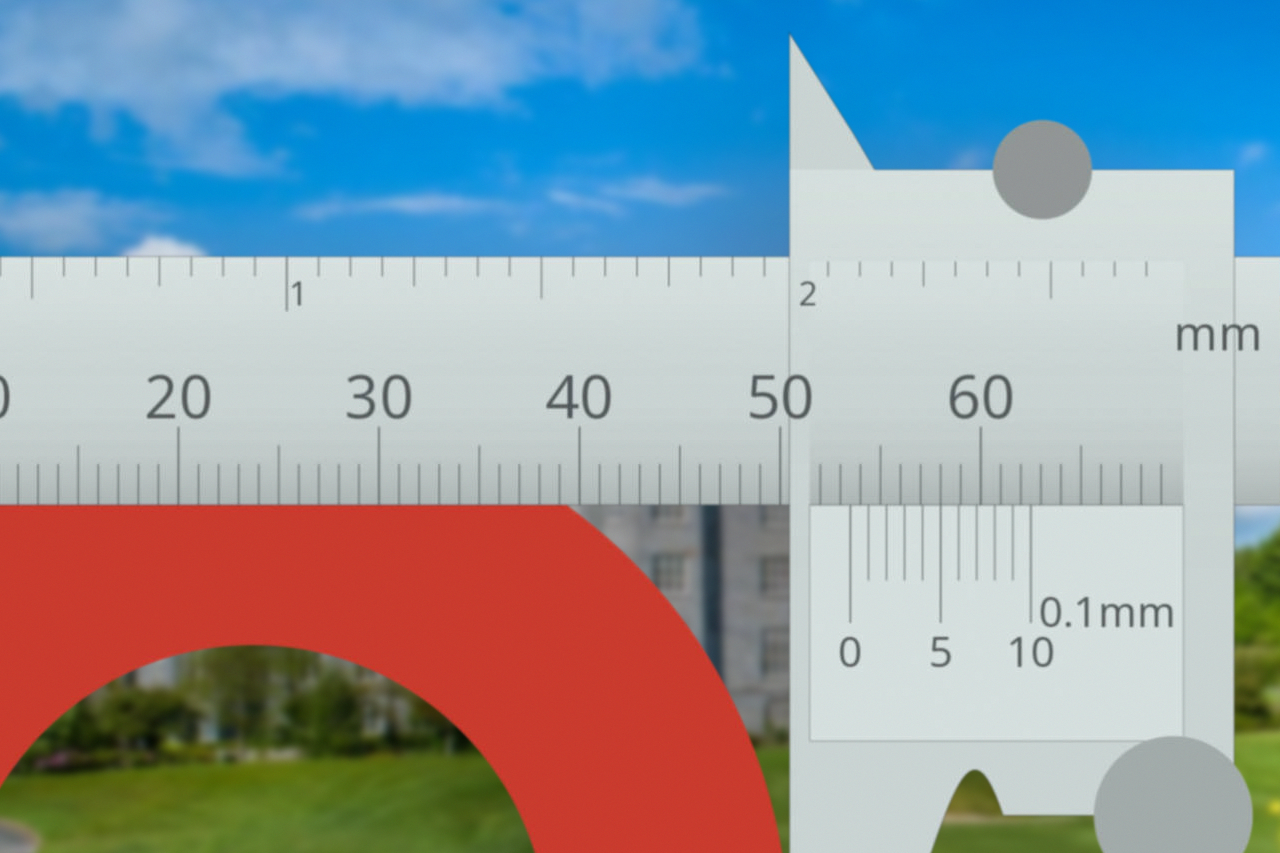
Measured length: 53.5 mm
